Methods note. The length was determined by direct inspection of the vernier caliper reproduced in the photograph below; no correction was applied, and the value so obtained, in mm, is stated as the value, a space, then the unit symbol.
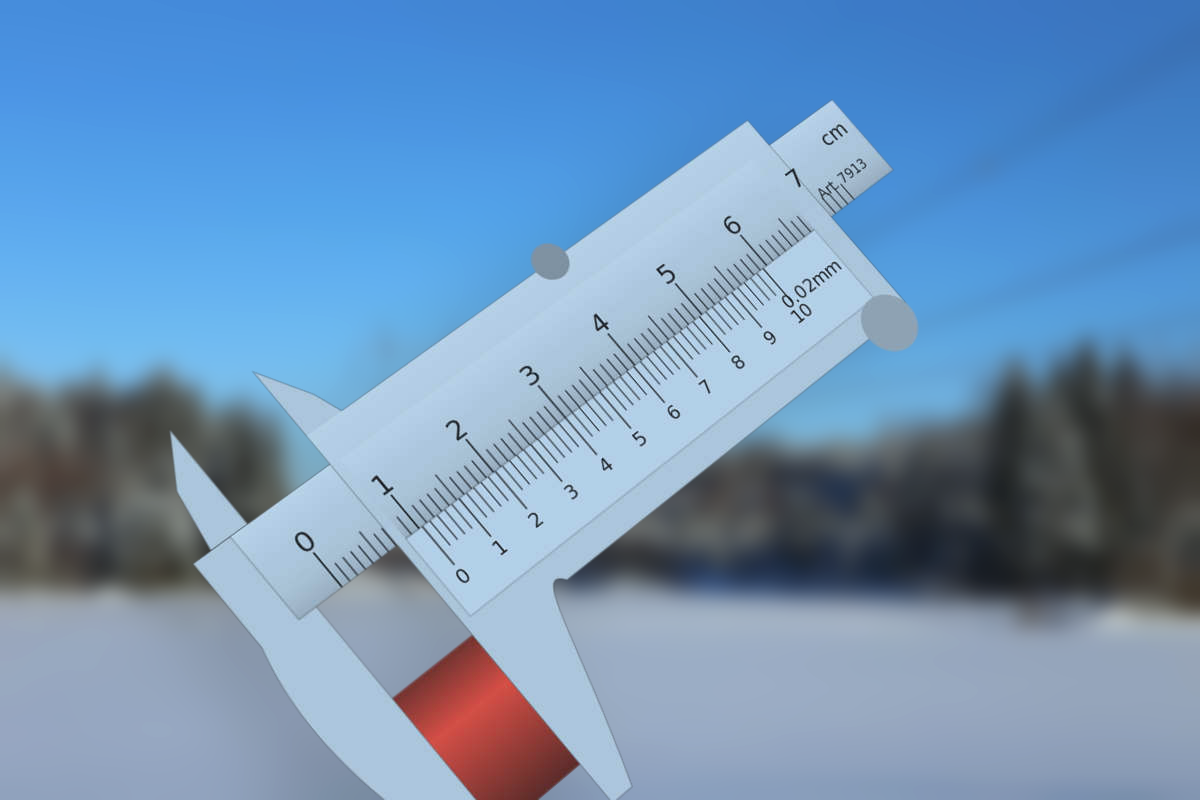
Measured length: 10.4 mm
